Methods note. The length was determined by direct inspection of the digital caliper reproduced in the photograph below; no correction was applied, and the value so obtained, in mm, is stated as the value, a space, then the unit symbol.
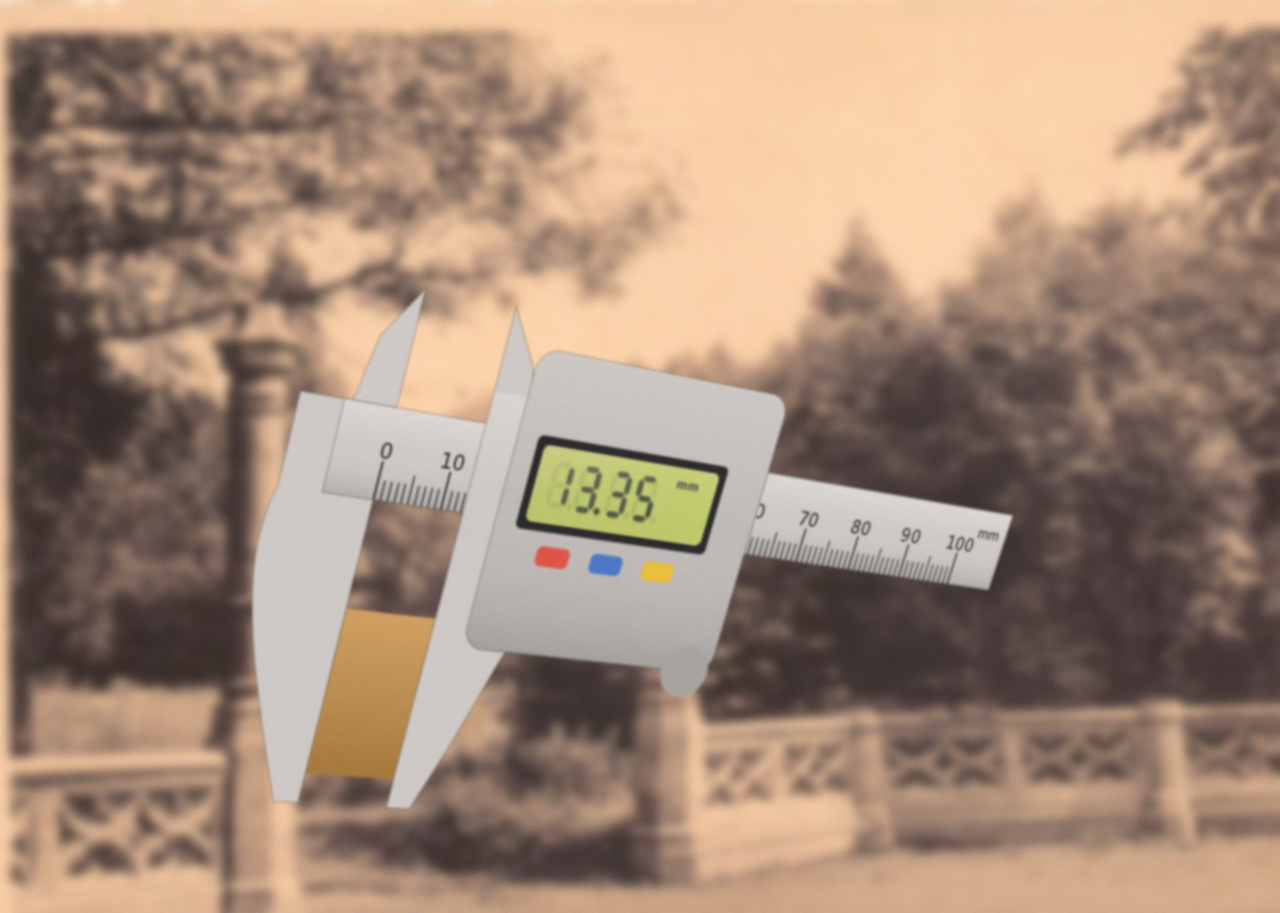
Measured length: 13.35 mm
